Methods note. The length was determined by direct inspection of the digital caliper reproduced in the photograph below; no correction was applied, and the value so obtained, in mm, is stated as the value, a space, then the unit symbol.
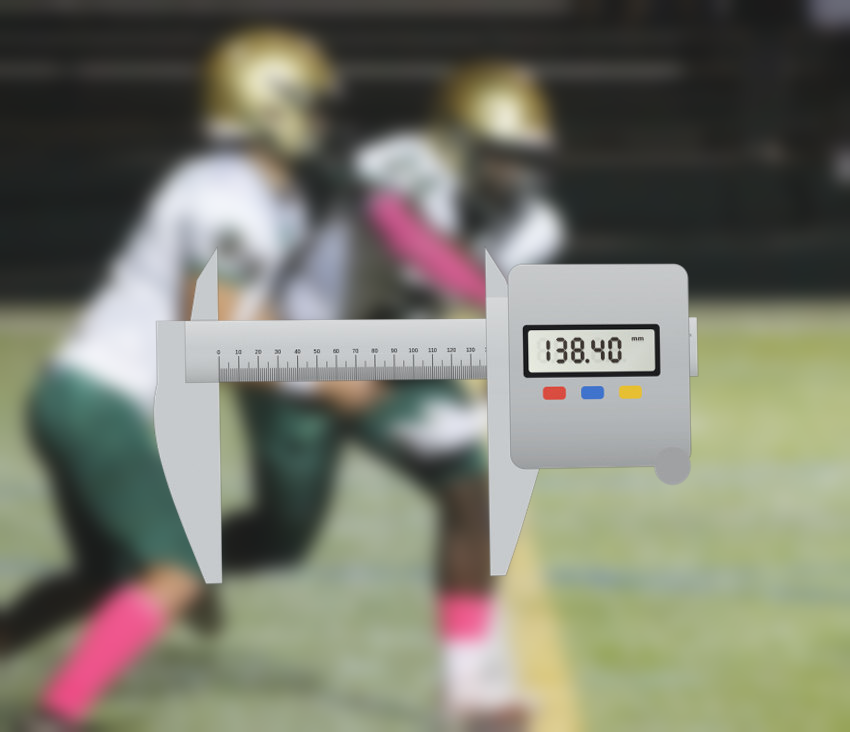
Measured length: 138.40 mm
